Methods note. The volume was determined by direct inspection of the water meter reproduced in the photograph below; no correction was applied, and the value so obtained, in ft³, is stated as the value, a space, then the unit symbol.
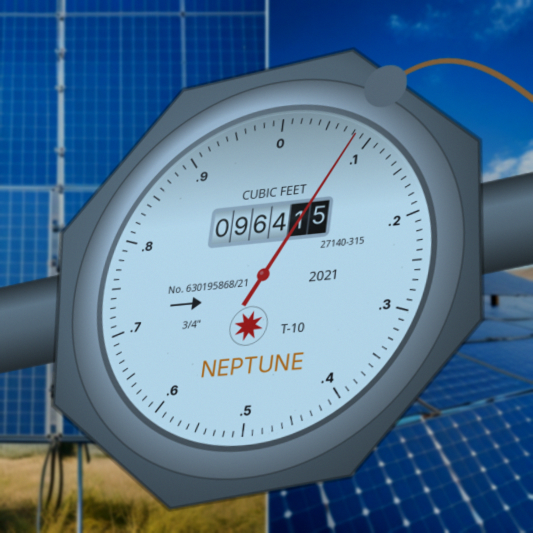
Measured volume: 96415.08 ft³
